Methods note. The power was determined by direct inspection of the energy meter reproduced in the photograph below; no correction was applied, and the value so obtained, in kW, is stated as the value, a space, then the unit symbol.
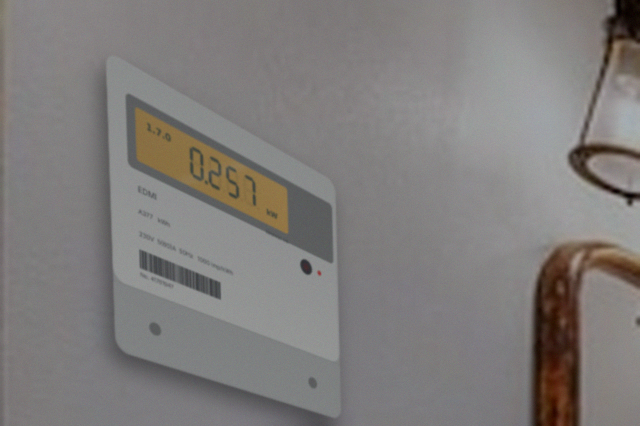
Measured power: 0.257 kW
